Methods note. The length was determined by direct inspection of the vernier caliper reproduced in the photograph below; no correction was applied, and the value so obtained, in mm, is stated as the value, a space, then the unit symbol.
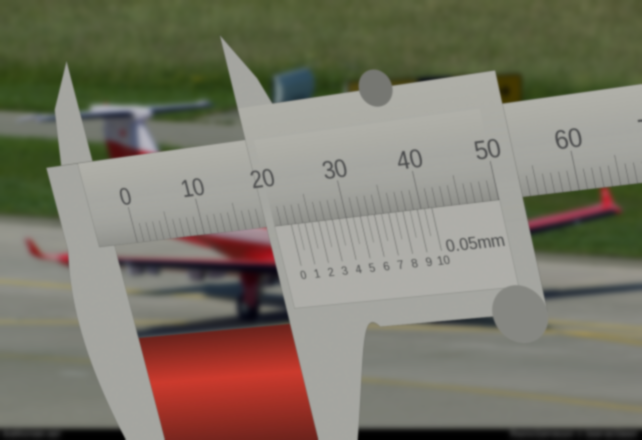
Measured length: 22.4 mm
